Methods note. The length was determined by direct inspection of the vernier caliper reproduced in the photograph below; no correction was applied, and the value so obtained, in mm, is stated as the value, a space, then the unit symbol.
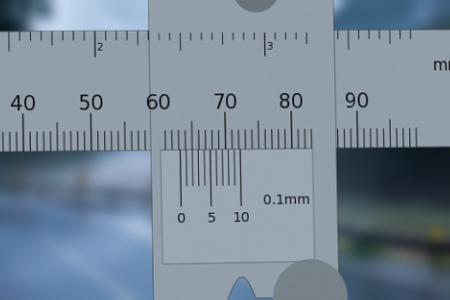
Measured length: 63.2 mm
